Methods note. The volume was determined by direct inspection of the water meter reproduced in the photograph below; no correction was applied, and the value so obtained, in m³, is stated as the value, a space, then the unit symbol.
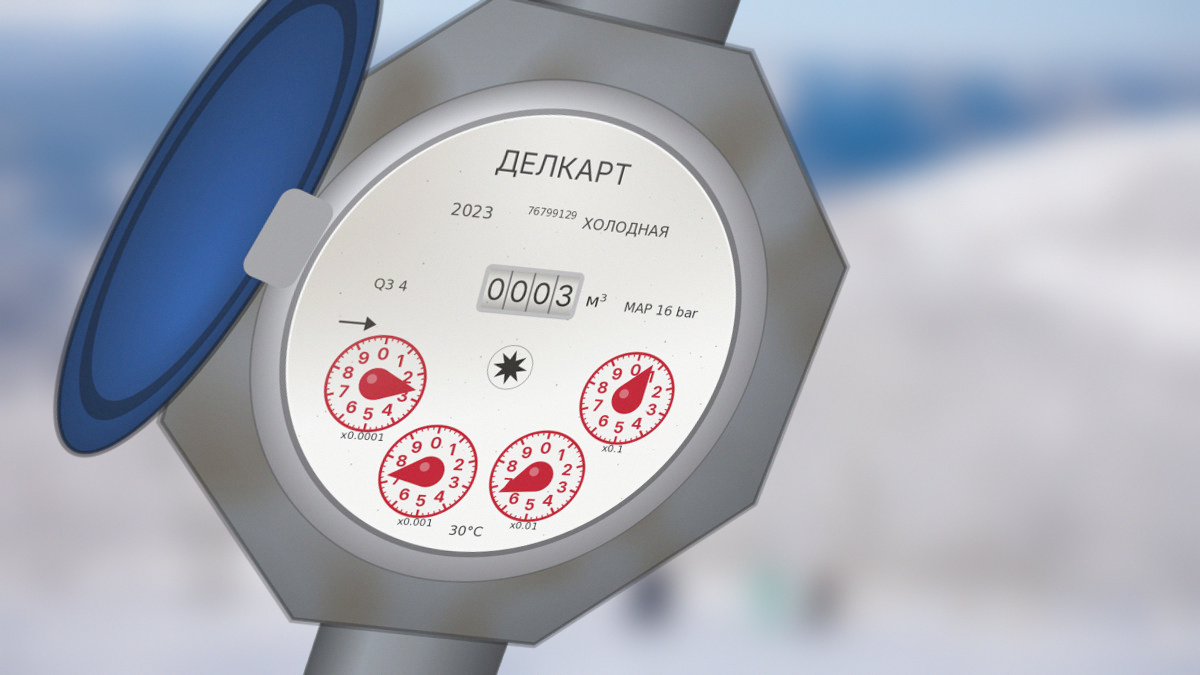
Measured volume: 3.0672 m³
